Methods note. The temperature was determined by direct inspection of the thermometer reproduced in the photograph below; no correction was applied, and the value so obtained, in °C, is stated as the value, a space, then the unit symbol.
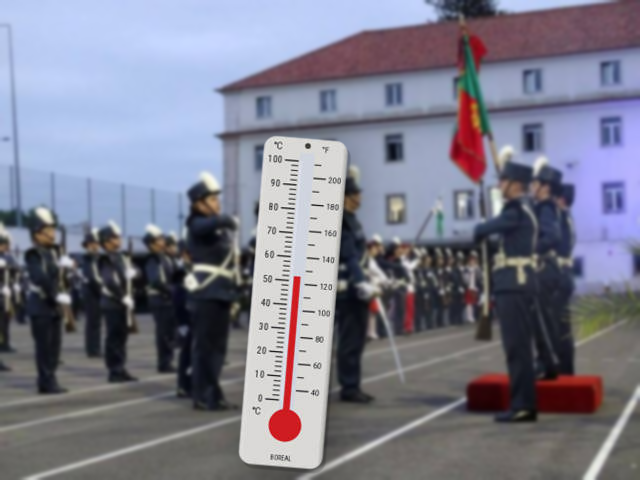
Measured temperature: 52 °C
